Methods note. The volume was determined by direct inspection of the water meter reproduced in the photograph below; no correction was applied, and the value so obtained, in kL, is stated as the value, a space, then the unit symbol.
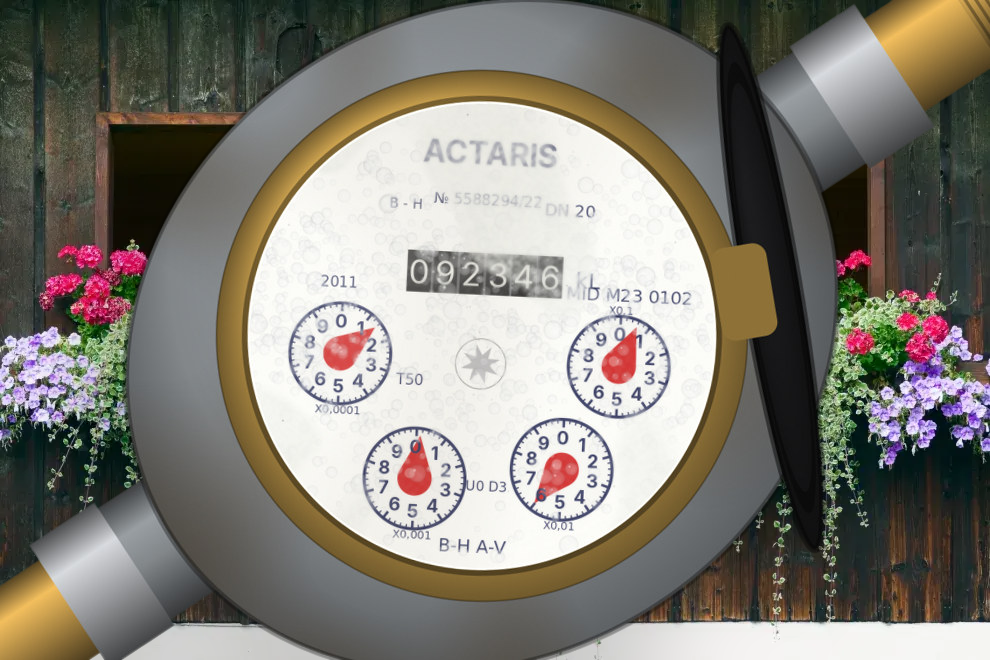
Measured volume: 92346.0601 kL
